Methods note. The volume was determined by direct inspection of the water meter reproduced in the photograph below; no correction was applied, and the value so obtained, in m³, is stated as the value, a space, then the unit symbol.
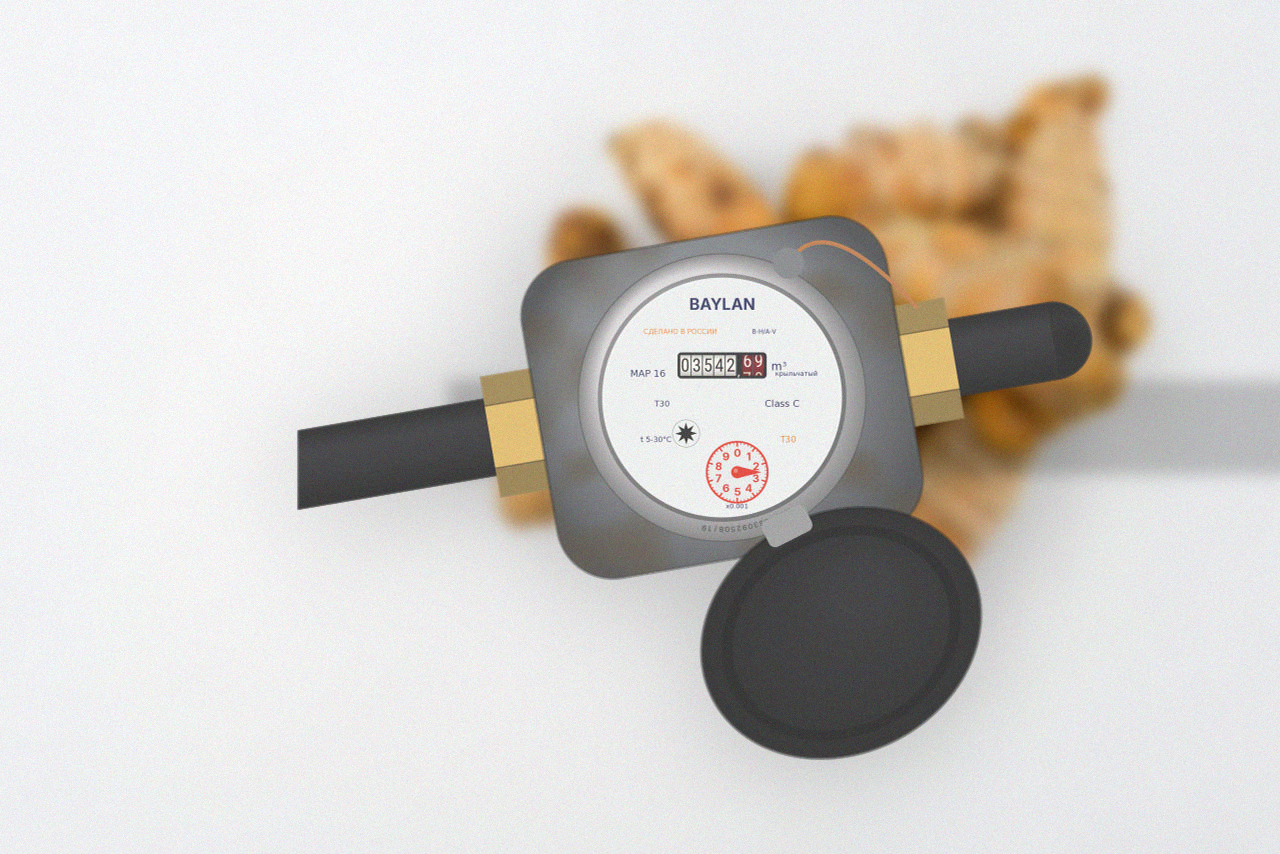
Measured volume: 3542.692 m³
